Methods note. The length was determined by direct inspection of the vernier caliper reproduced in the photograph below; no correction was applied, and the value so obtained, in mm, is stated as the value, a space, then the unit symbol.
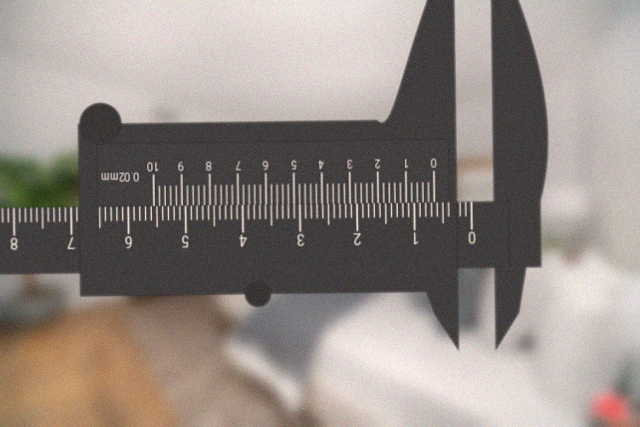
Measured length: 6.5 mm
